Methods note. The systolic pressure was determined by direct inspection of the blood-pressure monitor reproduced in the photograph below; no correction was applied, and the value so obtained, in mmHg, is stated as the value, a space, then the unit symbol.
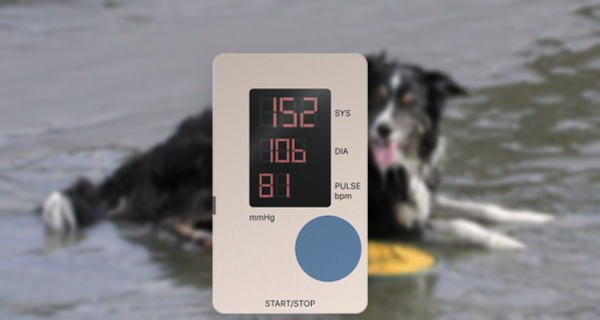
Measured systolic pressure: 152 mmHg
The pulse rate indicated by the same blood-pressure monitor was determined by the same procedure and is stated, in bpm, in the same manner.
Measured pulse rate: 81 bpm
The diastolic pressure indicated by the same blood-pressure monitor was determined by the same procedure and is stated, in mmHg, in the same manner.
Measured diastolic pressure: 106 mmHg
